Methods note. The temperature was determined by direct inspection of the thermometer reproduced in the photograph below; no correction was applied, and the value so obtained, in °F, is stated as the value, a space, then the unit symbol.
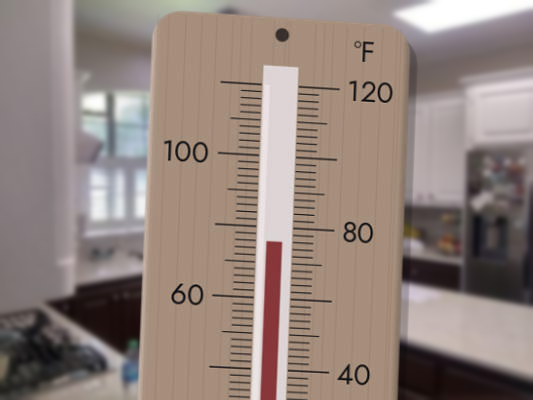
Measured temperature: 76 °F
